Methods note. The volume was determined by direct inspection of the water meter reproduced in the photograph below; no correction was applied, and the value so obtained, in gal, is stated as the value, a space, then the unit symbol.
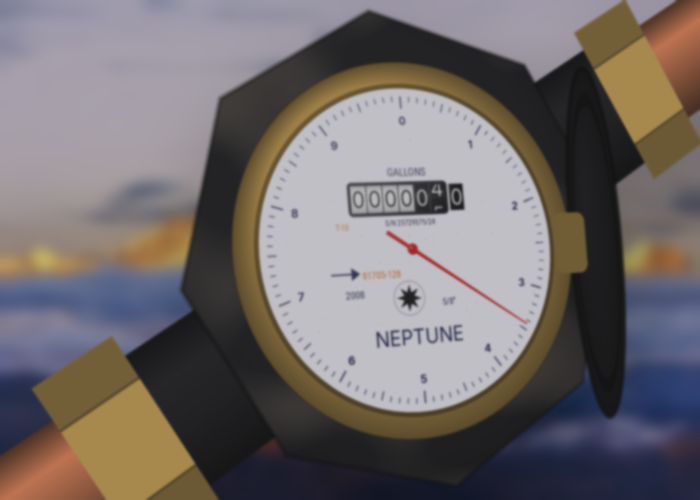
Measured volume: 43.4 gal
